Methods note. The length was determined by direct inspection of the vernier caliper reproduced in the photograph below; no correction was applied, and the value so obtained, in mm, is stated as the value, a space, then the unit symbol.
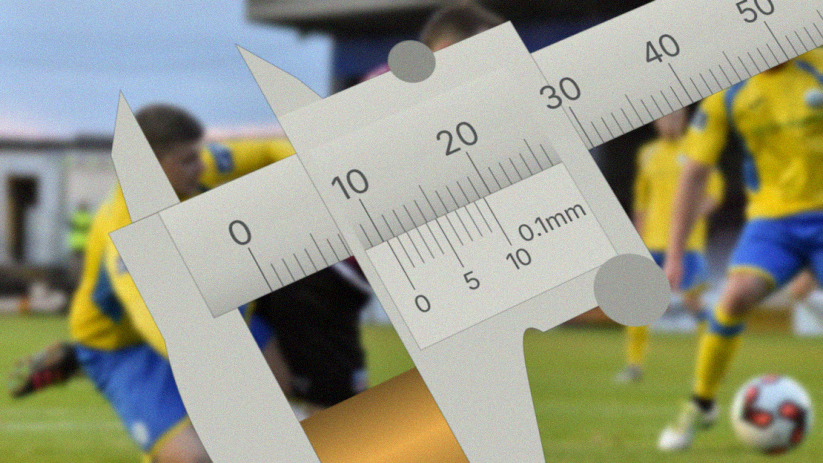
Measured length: 10.3 mm
